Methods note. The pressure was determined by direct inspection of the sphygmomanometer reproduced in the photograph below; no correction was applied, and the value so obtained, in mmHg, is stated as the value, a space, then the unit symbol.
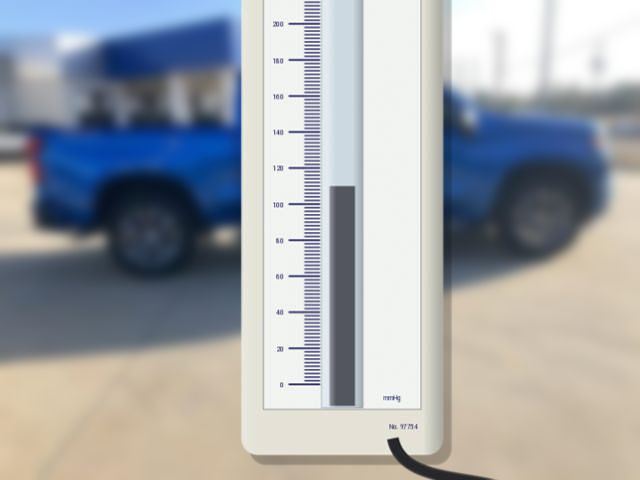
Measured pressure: 110 mmHg
